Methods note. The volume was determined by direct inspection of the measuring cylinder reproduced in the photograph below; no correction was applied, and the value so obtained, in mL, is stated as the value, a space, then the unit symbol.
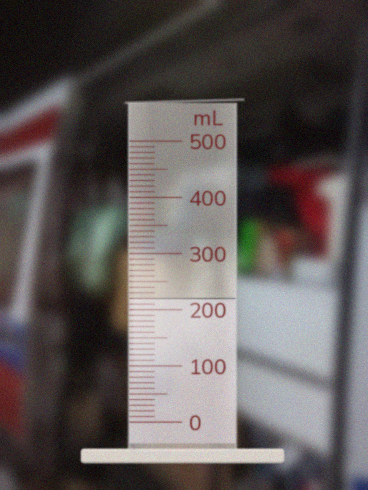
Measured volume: 220 mL
